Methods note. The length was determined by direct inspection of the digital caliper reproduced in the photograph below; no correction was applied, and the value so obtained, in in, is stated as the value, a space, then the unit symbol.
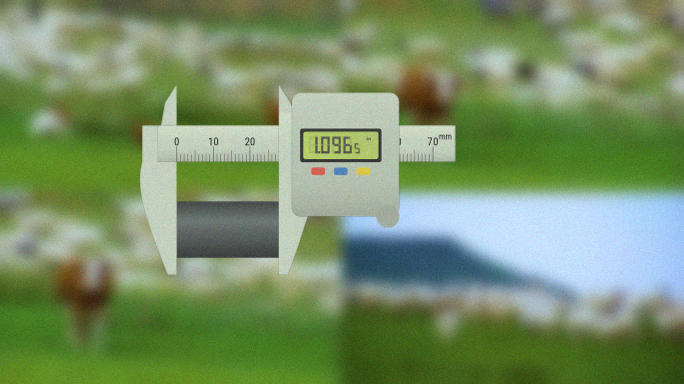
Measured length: 1.0965 in
